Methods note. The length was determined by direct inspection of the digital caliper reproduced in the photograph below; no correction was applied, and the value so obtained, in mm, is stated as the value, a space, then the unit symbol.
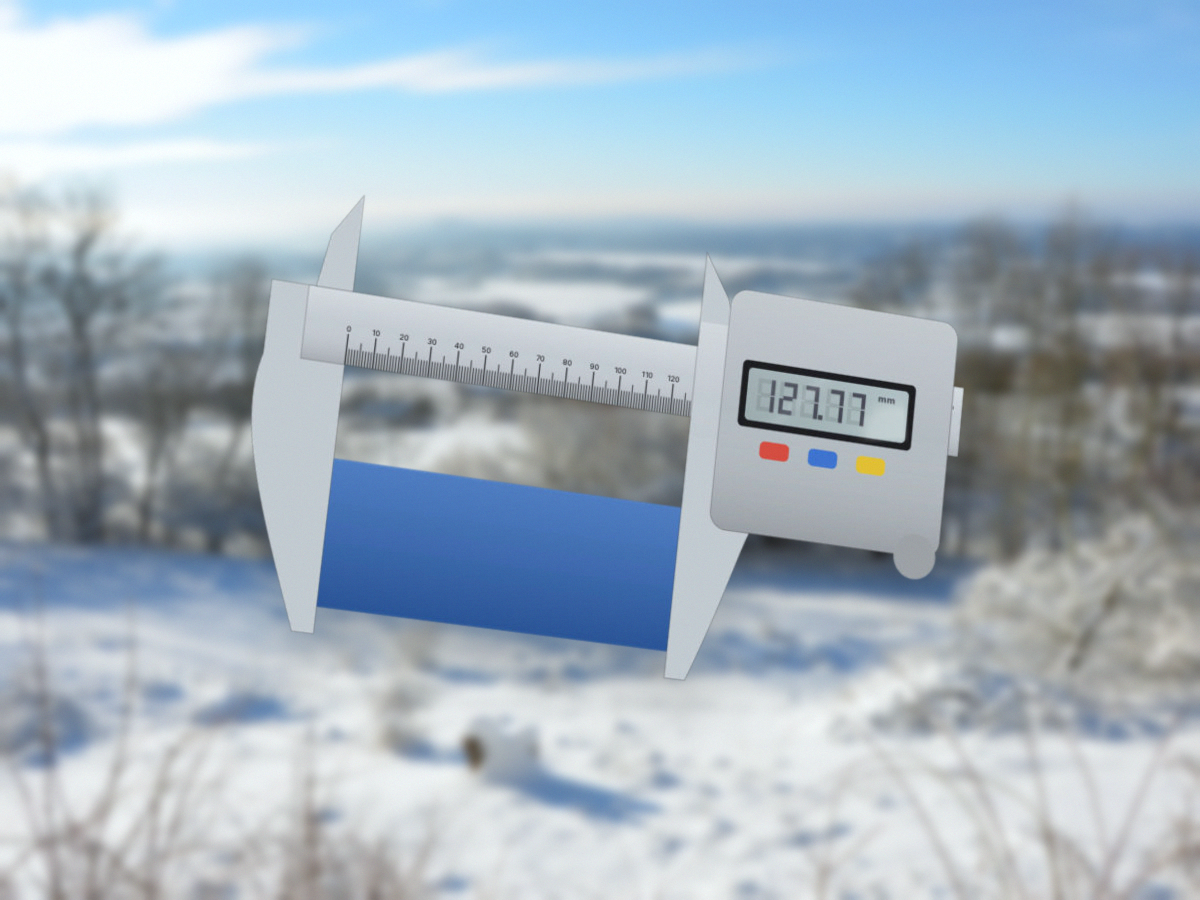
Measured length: 127.77 mm
